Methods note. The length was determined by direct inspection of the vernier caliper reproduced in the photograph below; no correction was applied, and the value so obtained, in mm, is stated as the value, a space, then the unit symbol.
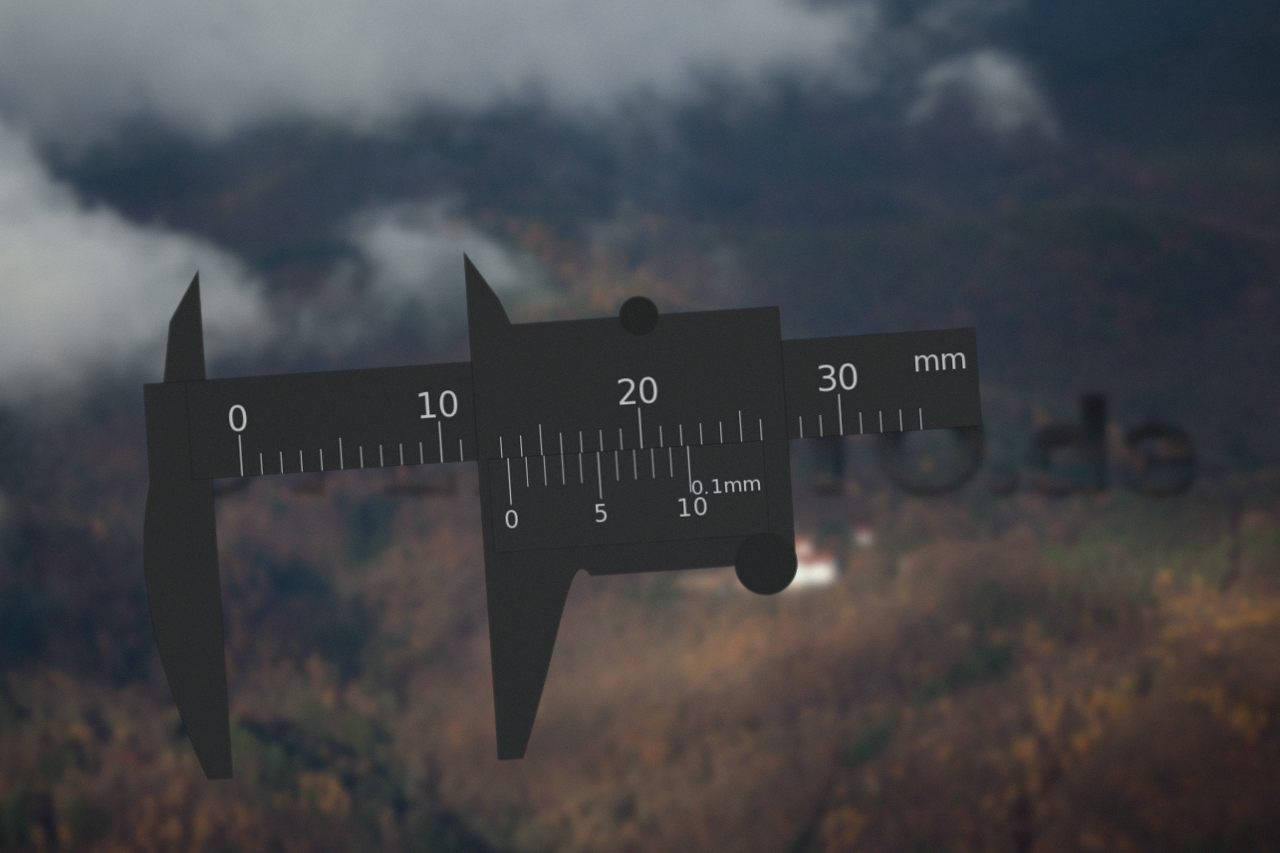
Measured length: 13.3 mm
